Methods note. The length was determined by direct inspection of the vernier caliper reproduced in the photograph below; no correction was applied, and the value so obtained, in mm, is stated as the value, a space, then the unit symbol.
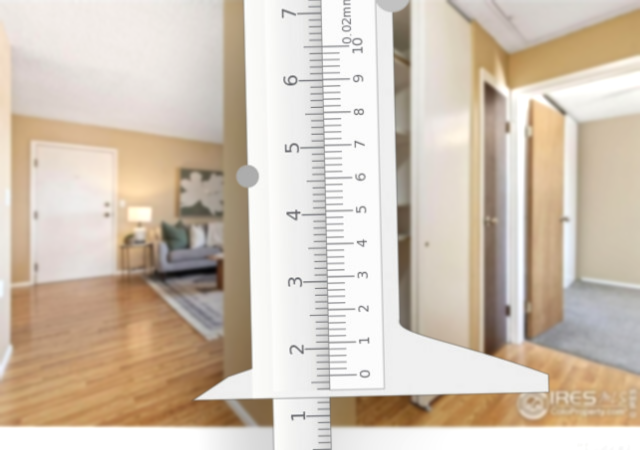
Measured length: 16.0 mm
